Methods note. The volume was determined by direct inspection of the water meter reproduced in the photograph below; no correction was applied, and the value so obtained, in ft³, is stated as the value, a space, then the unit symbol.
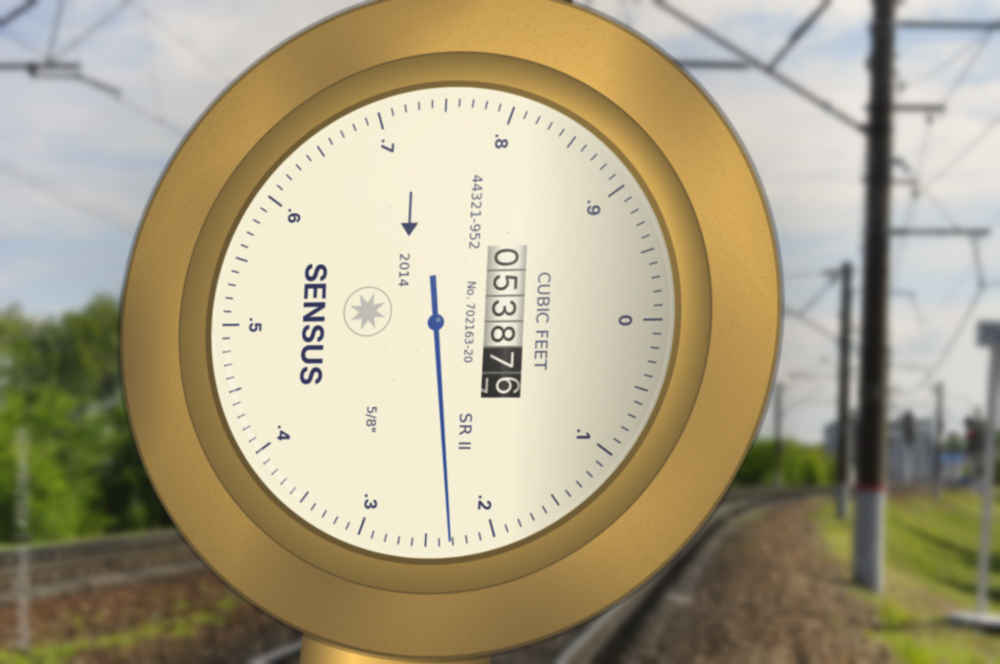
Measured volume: 53876.23 ft³
